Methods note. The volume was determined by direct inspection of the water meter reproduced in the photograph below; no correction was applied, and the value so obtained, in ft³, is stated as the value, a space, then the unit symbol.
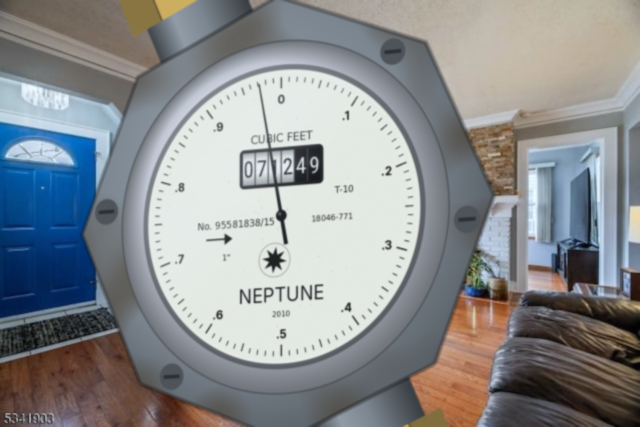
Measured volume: 71248.97 ft³
